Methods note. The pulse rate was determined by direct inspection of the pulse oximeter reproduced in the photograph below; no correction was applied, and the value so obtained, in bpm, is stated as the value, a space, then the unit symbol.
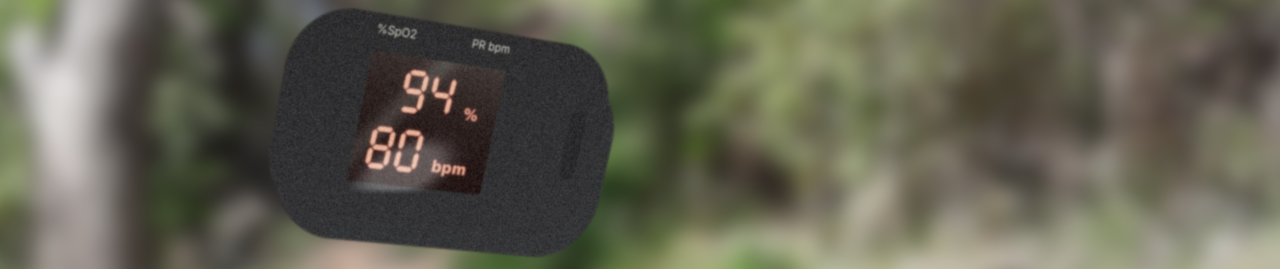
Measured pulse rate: 80 bpm
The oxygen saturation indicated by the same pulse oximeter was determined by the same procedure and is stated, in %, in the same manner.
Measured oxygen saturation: 94 %
